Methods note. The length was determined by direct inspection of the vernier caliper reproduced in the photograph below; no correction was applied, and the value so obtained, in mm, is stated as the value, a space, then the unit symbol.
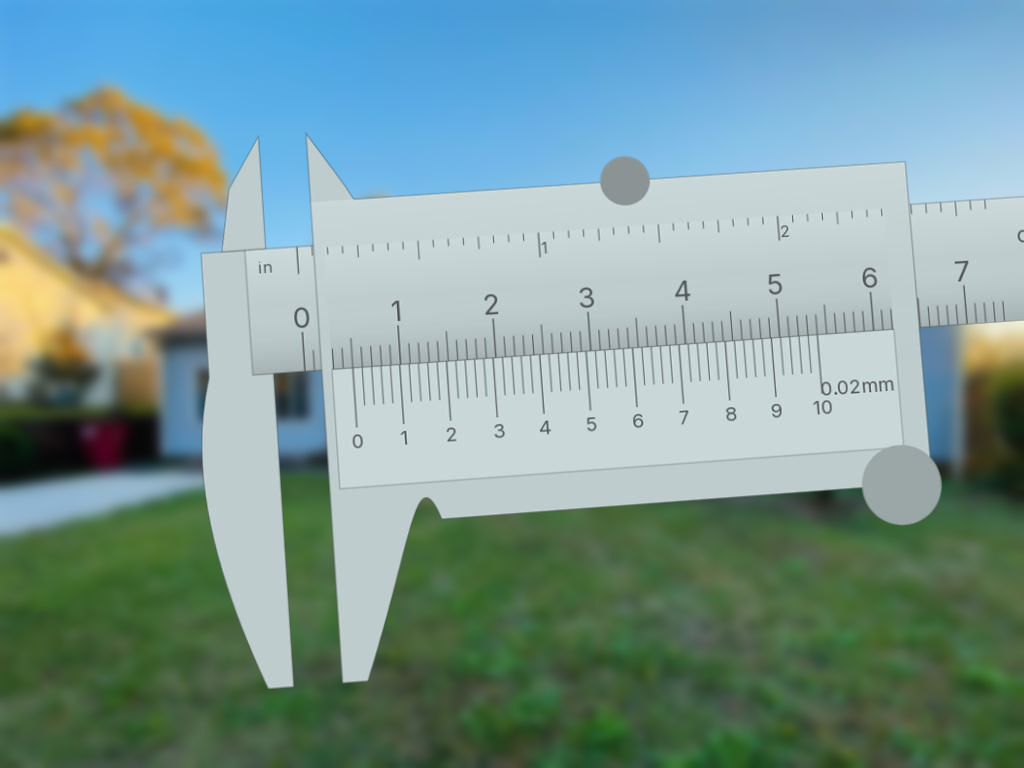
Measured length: 5.0 mm
